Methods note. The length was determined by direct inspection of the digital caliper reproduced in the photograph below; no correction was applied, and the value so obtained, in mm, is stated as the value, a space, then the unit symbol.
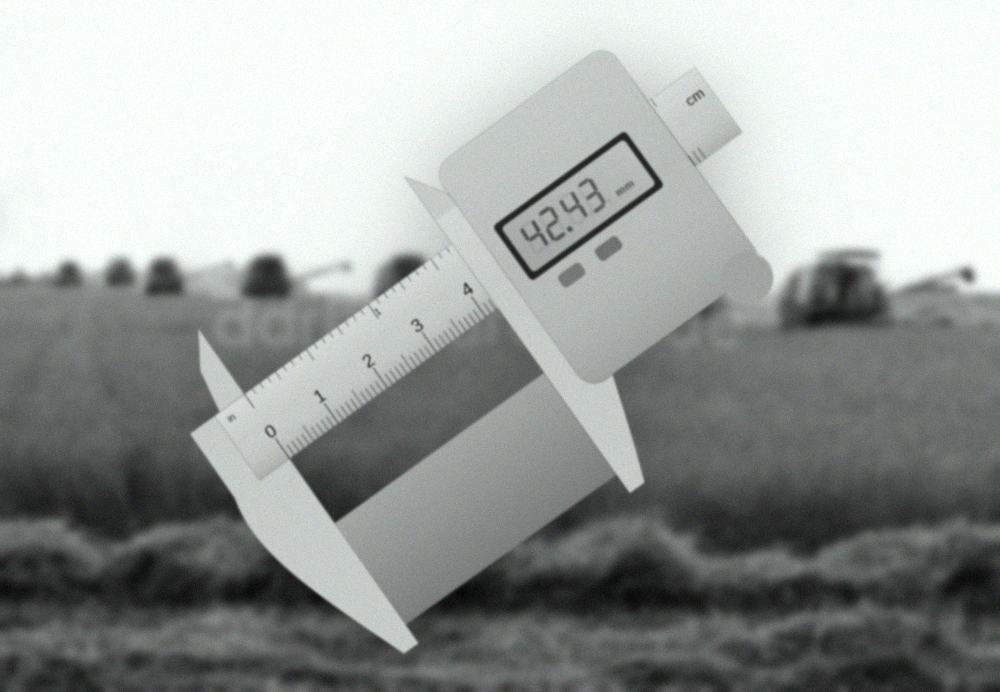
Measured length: 42.43 mm
